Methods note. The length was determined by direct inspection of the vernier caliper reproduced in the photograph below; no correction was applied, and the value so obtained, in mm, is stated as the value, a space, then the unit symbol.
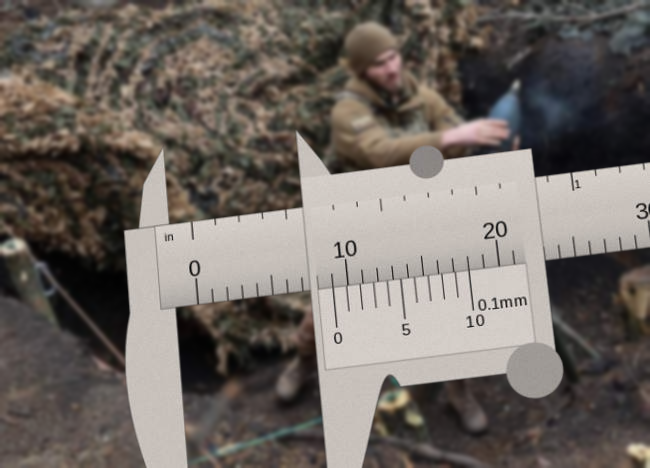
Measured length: 9.0 mm
